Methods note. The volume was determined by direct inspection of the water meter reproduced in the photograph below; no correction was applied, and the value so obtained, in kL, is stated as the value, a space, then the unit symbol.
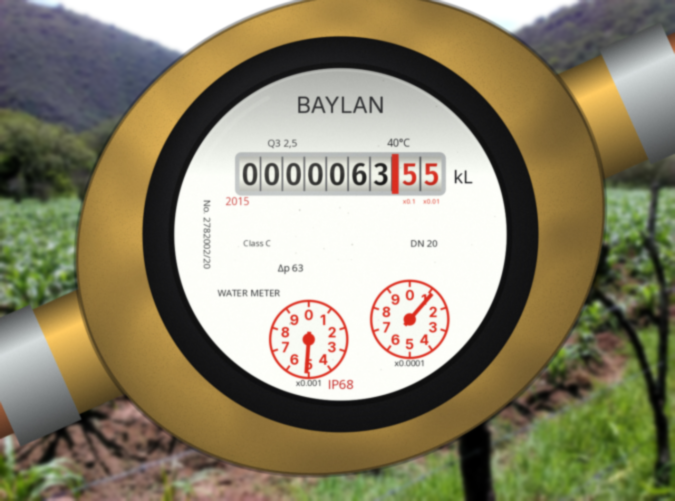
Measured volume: 63.5551 kL
